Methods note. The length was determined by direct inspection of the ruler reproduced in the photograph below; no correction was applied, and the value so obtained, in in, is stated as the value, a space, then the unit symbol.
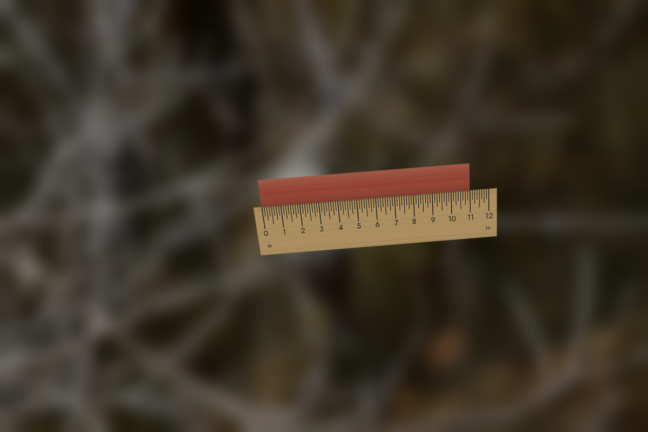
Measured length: 11 in
